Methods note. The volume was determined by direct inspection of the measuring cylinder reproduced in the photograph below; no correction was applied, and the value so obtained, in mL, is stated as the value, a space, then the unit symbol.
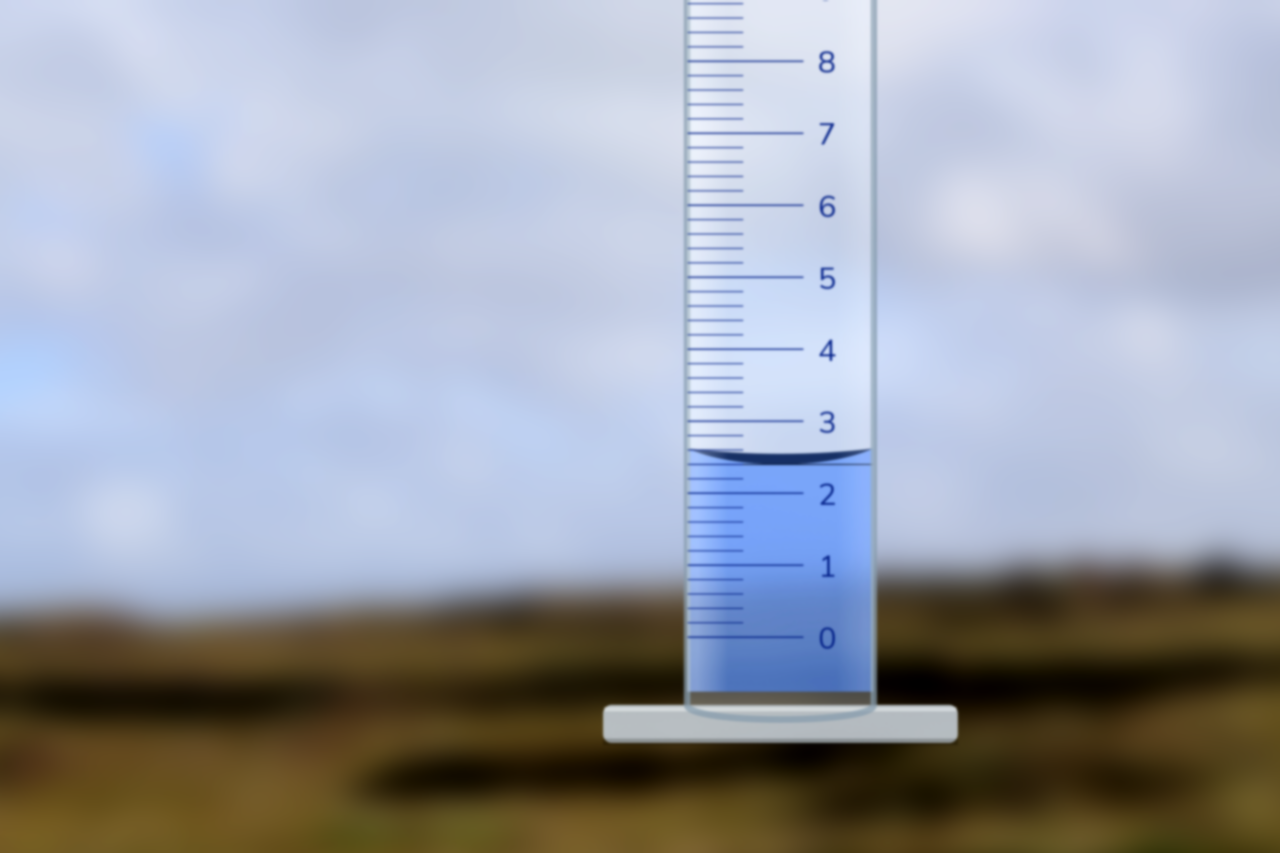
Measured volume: 2.4 mL
